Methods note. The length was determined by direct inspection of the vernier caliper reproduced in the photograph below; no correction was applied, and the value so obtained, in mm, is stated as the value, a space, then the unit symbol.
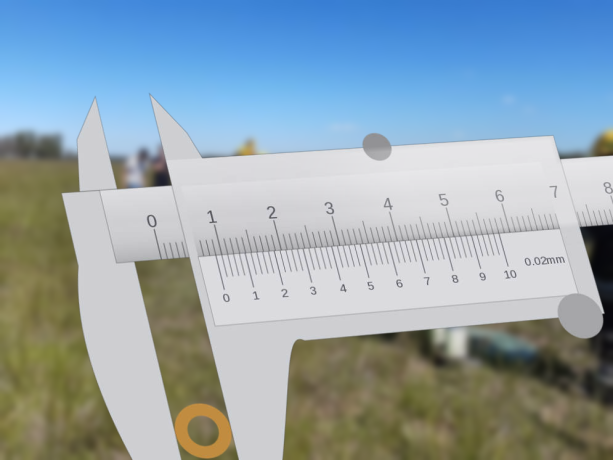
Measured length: 9.0 mm
